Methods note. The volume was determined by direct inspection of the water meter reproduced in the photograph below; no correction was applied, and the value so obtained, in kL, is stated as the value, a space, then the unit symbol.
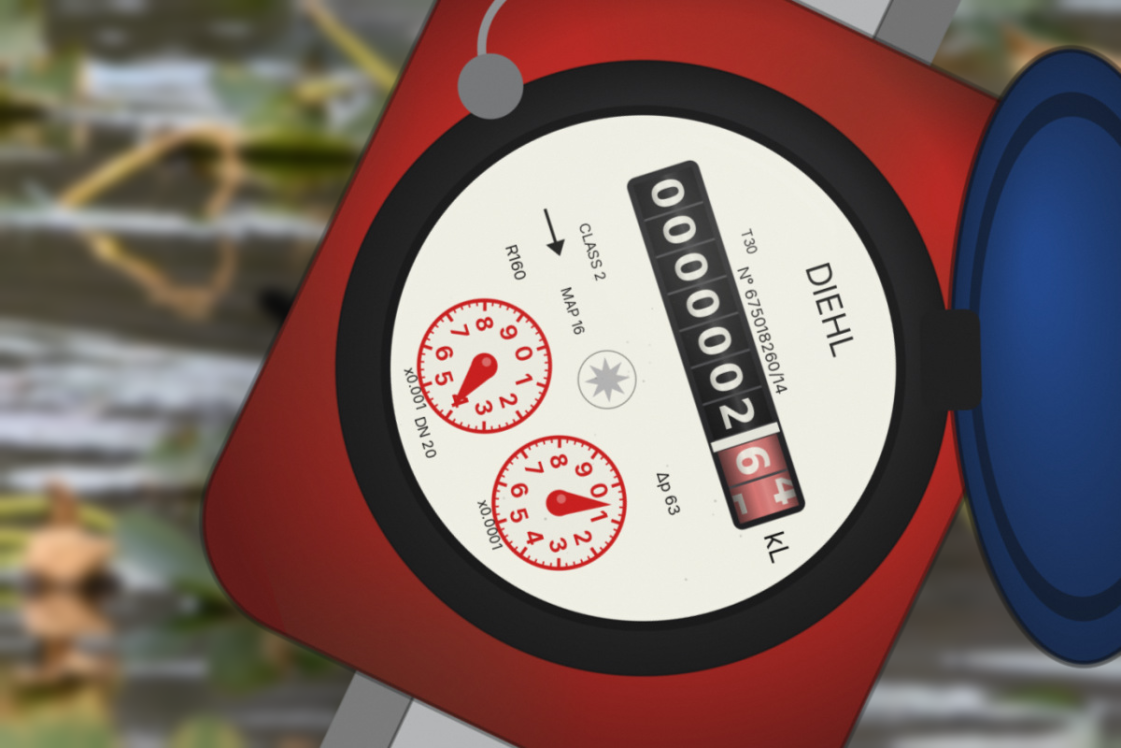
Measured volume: 2.6440 kL
